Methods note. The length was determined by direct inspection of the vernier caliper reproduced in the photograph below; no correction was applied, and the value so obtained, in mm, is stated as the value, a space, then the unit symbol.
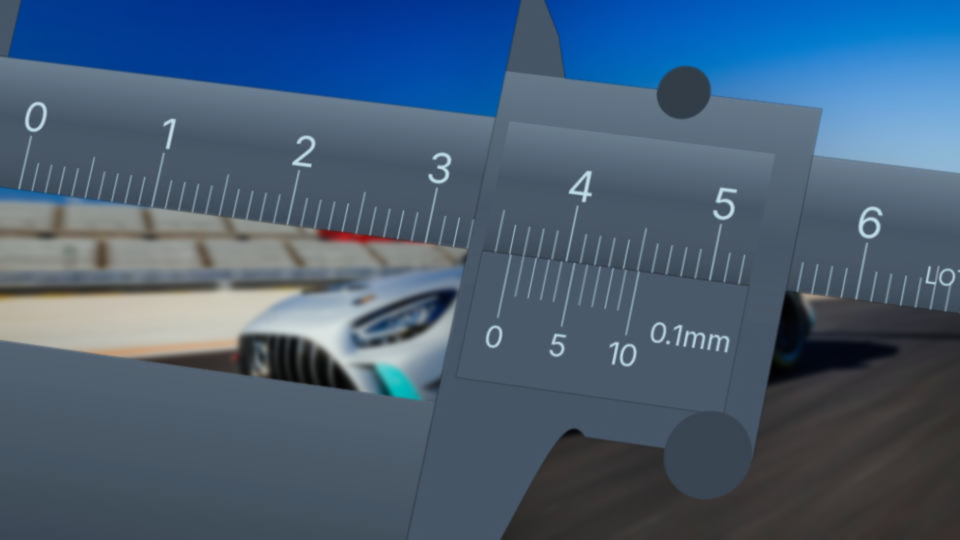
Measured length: 36.1 mm
